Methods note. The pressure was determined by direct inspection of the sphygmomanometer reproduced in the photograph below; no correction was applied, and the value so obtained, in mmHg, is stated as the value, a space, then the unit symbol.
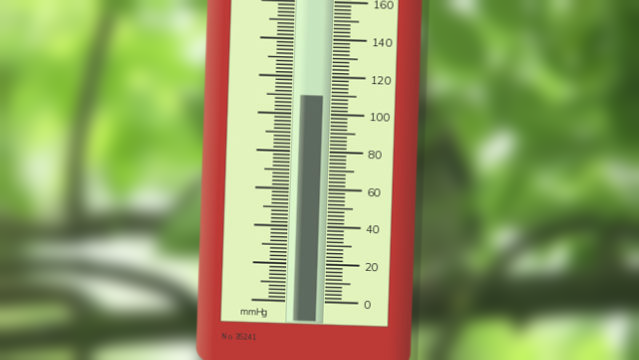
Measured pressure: 110 mmHg
